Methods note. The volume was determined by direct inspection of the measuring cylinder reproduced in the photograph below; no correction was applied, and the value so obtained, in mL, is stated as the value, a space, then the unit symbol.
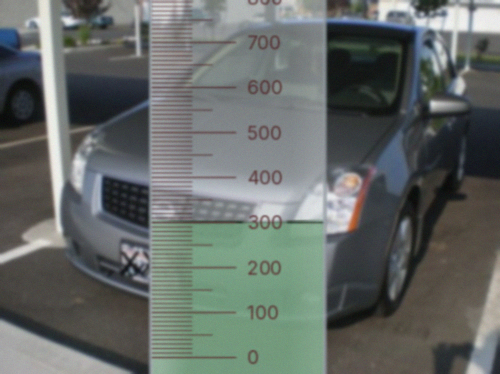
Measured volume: 300 mL
